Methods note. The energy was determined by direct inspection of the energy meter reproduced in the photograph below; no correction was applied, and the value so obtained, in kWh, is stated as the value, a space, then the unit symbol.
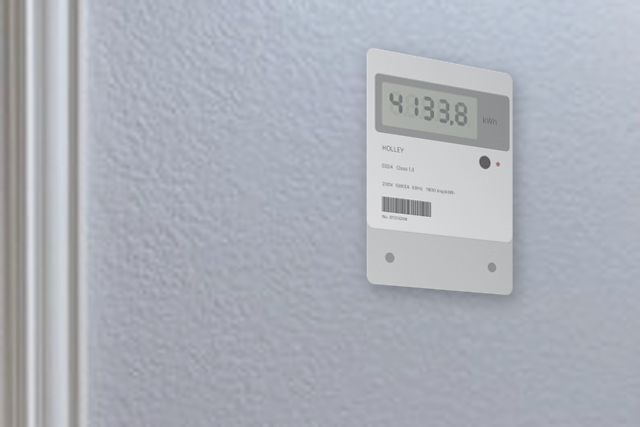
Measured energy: 4133.8 kWh
